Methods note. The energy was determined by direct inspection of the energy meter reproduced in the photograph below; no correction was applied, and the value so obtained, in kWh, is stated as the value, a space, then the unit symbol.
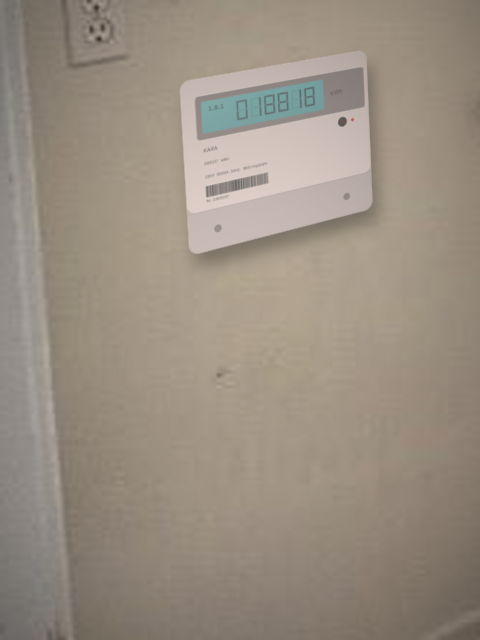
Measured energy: 18818 kWh
